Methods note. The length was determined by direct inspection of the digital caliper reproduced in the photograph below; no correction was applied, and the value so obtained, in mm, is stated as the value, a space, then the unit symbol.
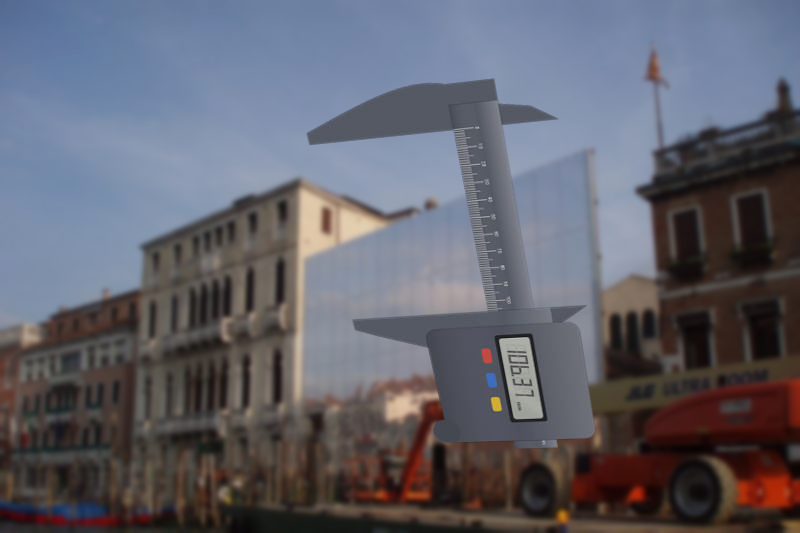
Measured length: 106.37 mm
